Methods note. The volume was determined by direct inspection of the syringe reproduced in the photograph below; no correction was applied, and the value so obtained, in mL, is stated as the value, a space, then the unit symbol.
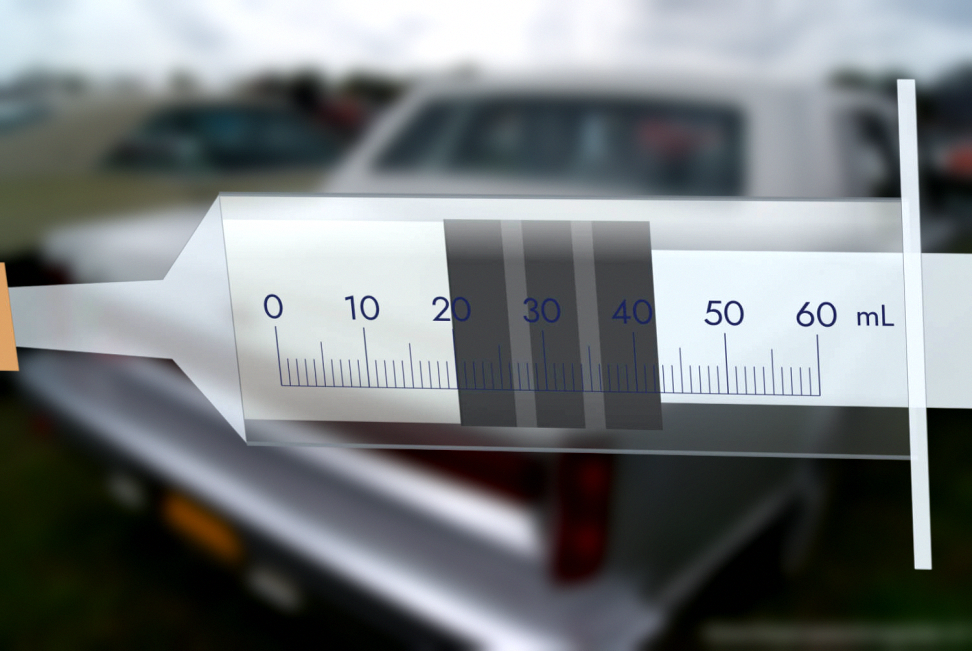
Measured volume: 20 mL
